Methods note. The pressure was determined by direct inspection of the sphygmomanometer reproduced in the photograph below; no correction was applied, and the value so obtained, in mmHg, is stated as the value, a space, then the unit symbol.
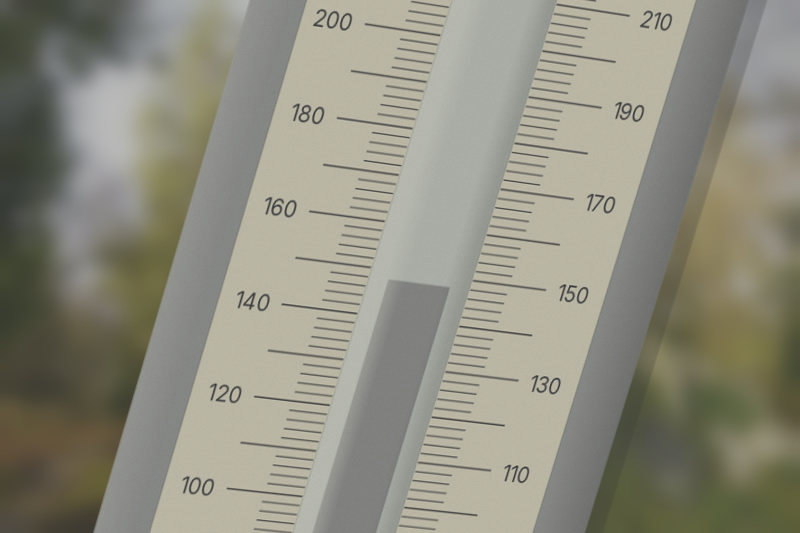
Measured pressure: 148 mmHg
